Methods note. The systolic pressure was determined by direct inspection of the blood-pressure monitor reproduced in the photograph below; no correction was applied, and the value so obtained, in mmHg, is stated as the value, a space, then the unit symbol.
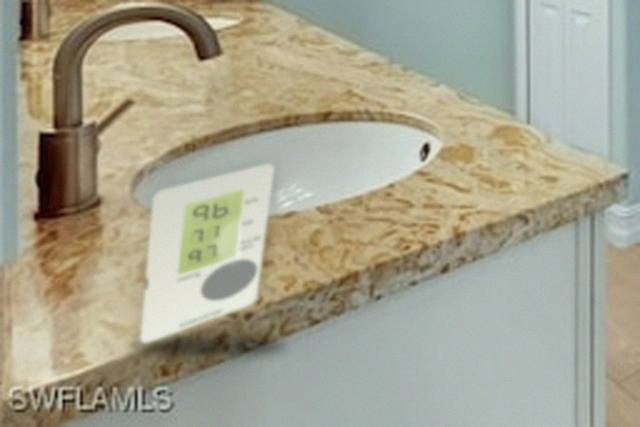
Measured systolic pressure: 96 mmHg
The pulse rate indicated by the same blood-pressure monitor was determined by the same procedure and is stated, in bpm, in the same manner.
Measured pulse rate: 97 bpm
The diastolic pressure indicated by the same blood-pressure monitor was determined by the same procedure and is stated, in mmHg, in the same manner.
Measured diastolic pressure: 71 mmHg
